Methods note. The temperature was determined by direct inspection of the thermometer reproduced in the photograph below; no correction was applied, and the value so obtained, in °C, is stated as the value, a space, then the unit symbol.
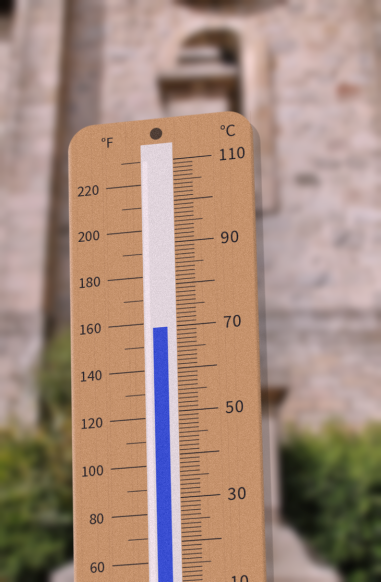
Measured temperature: 70 °C
